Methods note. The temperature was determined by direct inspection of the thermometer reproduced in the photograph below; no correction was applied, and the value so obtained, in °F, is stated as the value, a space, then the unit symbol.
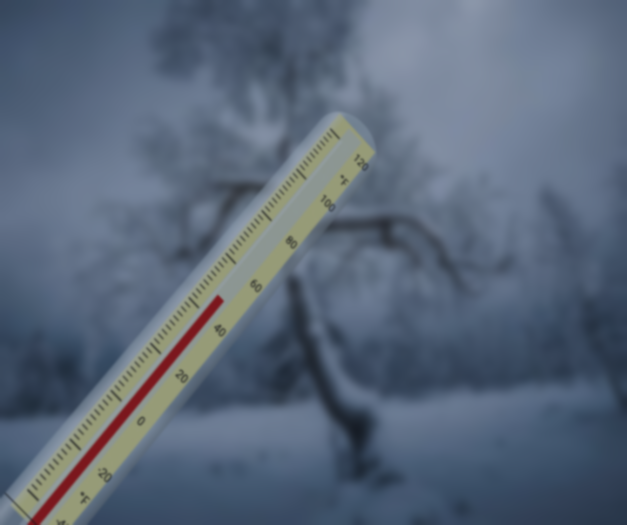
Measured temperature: 48 °F
